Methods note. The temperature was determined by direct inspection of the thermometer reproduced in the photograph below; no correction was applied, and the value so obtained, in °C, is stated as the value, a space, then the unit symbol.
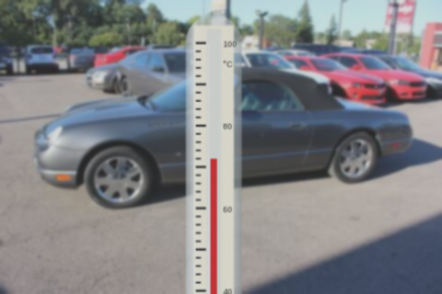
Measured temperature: 72 °C
